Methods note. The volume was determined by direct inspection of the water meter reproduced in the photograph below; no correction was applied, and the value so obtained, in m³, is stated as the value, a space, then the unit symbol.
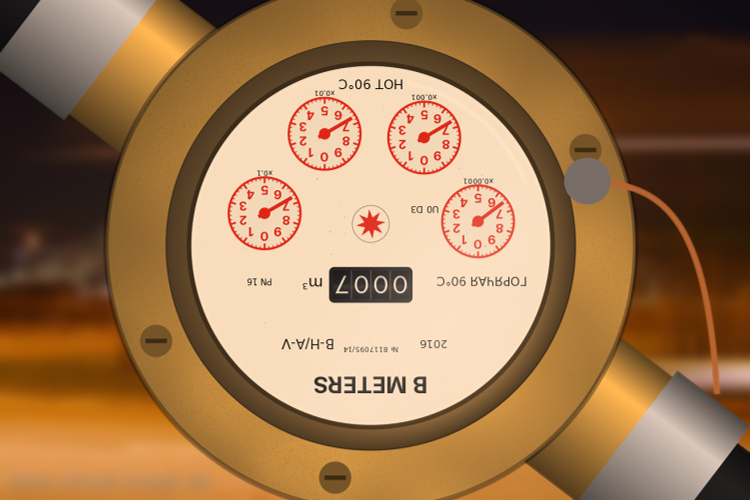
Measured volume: 7.6666 m³
